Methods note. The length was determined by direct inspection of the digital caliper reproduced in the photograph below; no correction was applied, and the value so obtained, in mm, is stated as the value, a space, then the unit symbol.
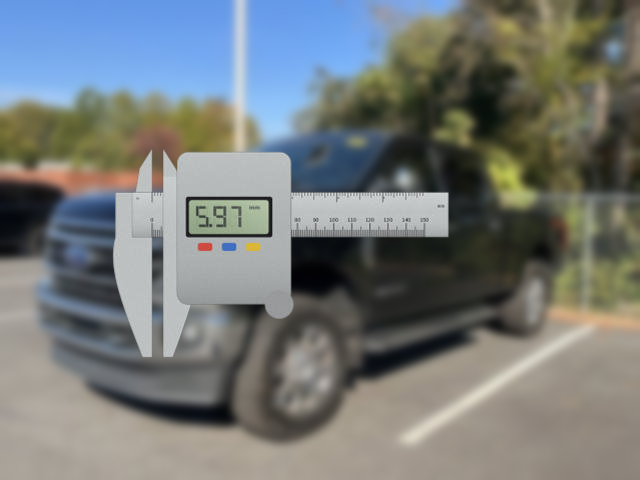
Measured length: 5.97 mm
